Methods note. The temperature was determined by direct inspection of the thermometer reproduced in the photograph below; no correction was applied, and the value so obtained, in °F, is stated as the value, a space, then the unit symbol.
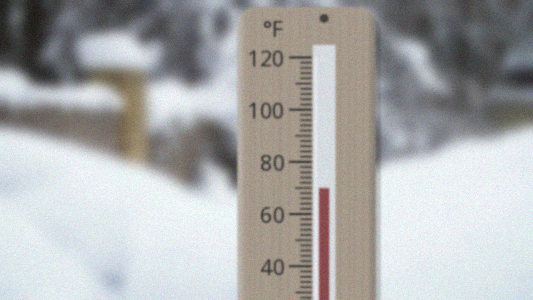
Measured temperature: 70 °F
